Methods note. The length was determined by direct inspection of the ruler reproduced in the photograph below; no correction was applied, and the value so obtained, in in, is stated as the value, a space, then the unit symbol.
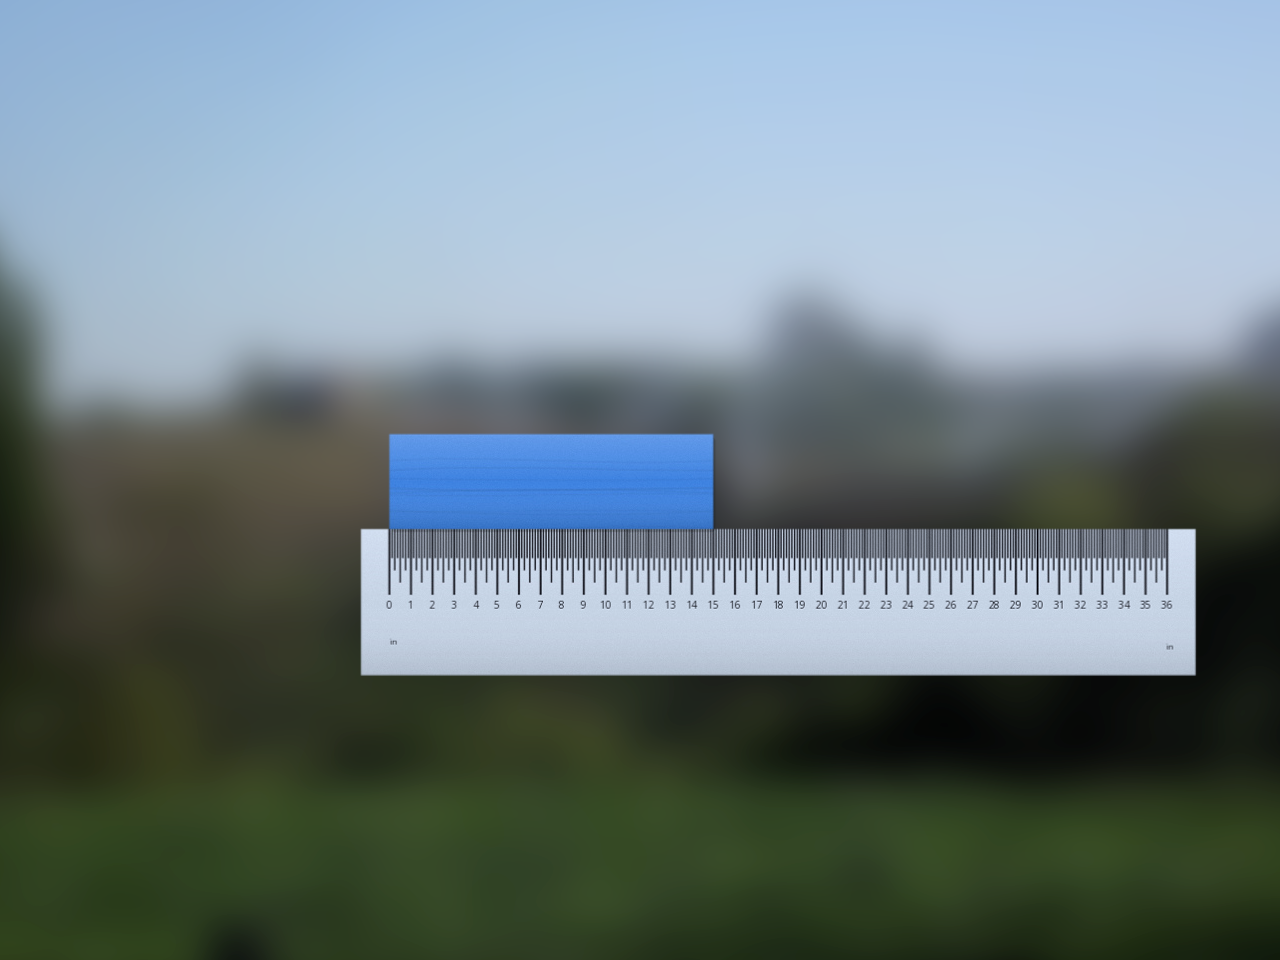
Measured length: 15 in
